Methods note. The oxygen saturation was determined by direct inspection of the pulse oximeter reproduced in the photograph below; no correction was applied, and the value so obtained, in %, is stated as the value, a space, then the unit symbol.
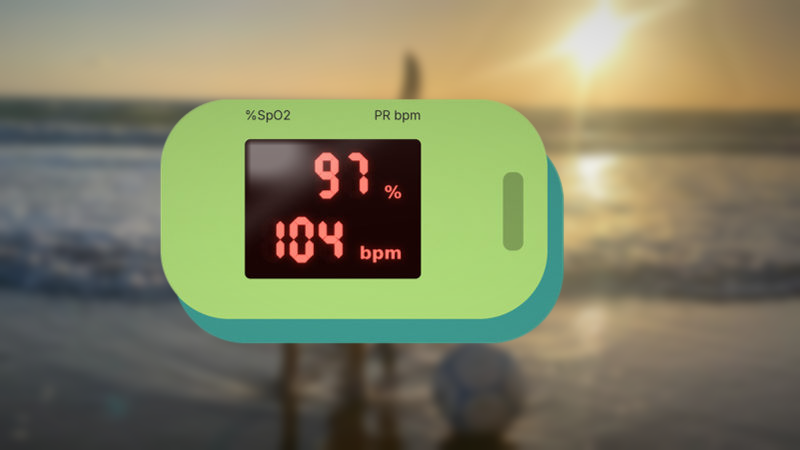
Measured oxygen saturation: 97 %
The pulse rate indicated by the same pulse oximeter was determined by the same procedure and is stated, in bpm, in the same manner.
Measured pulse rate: 104 bpm
